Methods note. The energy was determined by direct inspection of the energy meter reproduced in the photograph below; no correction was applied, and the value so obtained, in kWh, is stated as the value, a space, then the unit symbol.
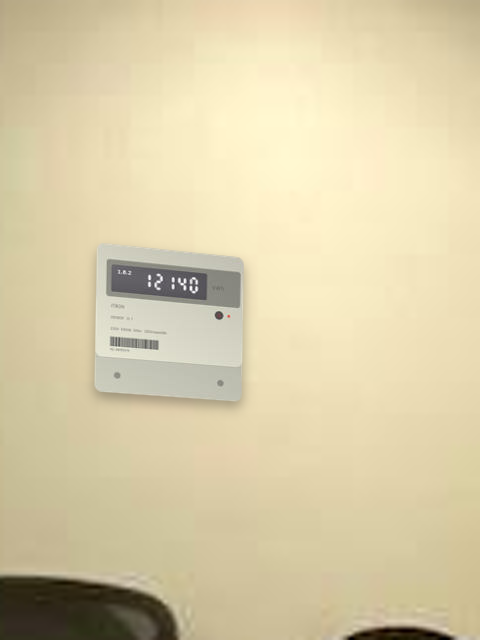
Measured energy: 12140 kWh
